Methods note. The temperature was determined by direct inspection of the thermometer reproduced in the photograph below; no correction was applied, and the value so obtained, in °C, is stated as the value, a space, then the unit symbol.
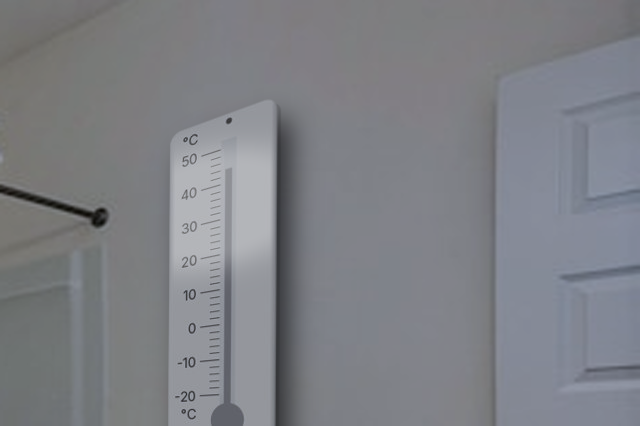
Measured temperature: 44 °C
